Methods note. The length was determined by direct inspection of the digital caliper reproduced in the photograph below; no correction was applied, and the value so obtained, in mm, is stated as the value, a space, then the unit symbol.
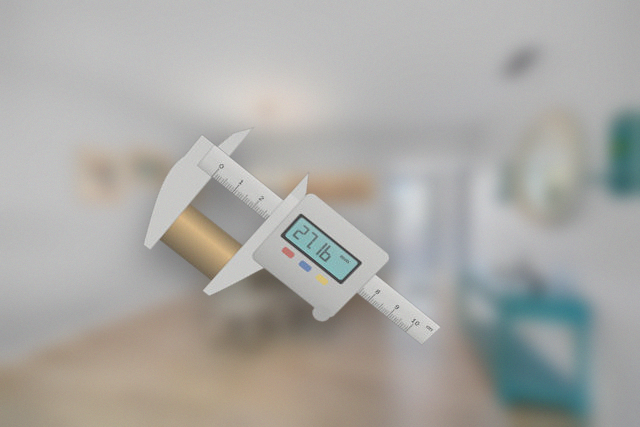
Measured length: 27.16 mm
